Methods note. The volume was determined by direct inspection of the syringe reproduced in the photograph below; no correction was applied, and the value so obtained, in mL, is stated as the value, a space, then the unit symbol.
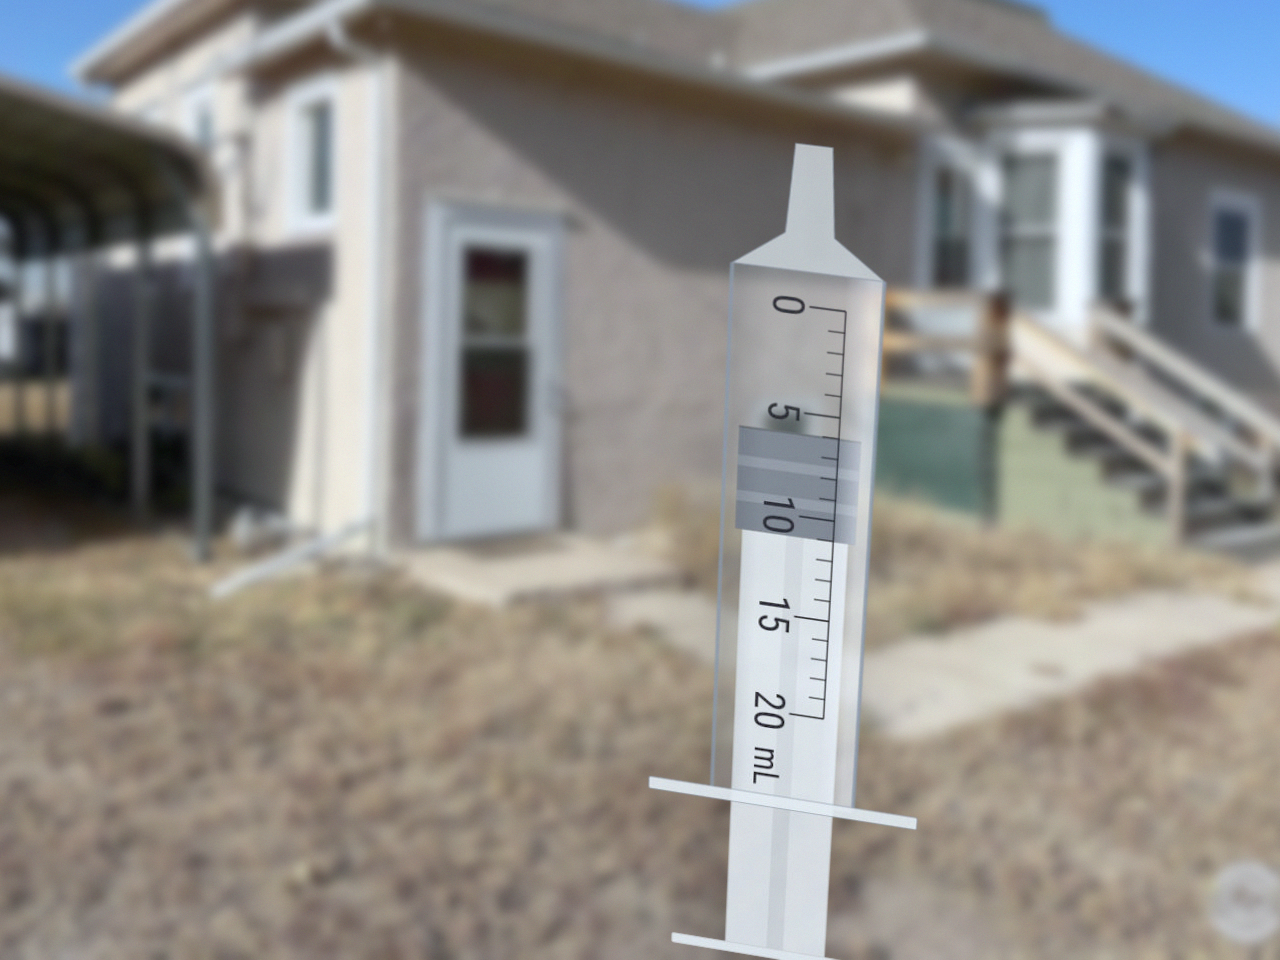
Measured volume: 6 mL
